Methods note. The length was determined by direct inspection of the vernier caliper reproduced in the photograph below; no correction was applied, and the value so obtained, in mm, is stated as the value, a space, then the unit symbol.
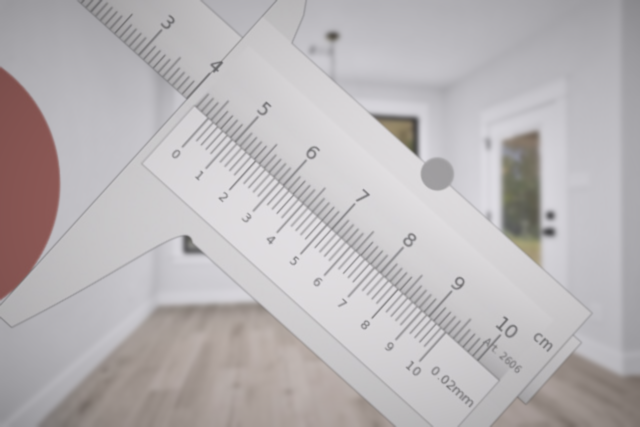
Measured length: 44.5 mm
